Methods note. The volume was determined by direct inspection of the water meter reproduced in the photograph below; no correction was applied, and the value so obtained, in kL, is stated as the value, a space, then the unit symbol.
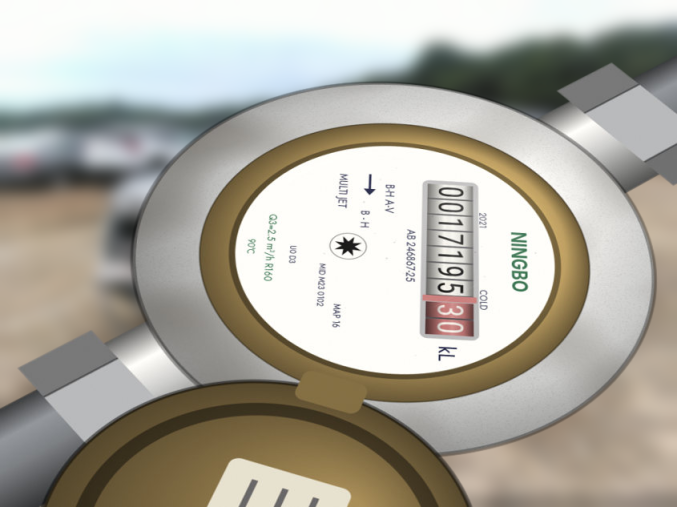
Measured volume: 17195.30 kL
